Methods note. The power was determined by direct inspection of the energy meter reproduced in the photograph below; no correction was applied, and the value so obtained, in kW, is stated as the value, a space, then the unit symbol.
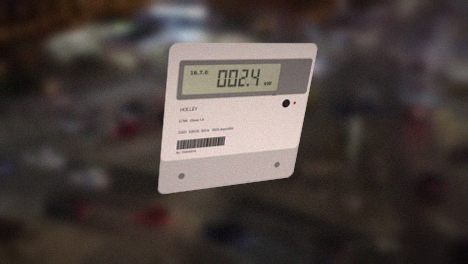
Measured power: 2.4 kW
